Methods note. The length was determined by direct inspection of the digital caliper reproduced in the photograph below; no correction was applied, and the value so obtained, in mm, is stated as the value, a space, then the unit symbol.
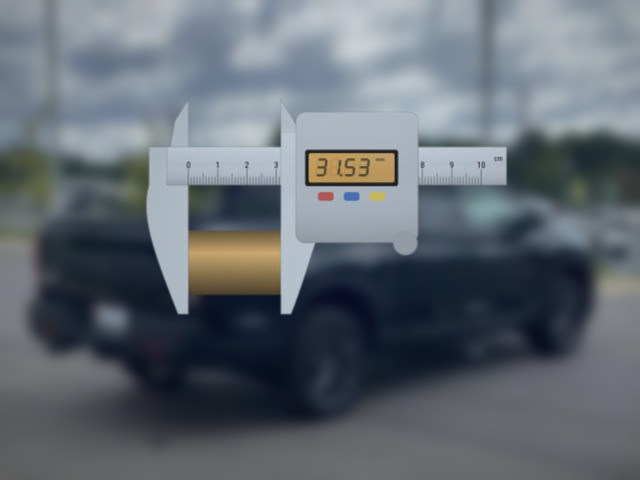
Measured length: 31.53 mm
